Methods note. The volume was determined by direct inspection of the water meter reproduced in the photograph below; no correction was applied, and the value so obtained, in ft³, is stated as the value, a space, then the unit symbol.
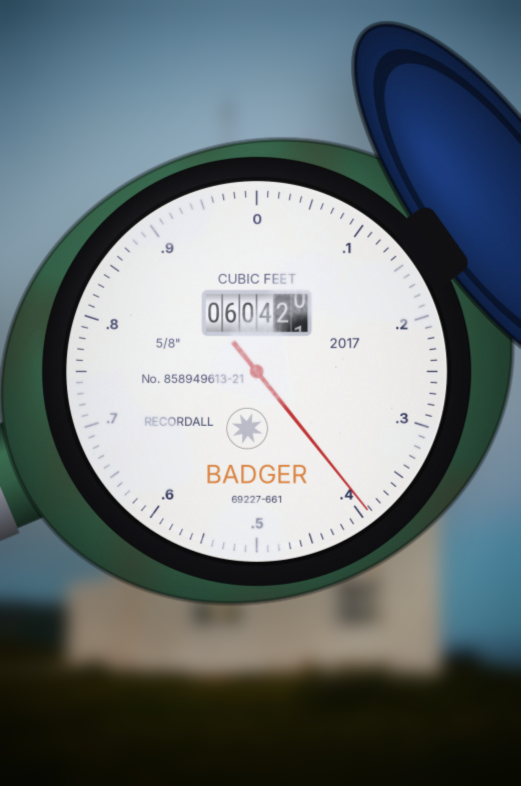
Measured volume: 60420.39 ft³
